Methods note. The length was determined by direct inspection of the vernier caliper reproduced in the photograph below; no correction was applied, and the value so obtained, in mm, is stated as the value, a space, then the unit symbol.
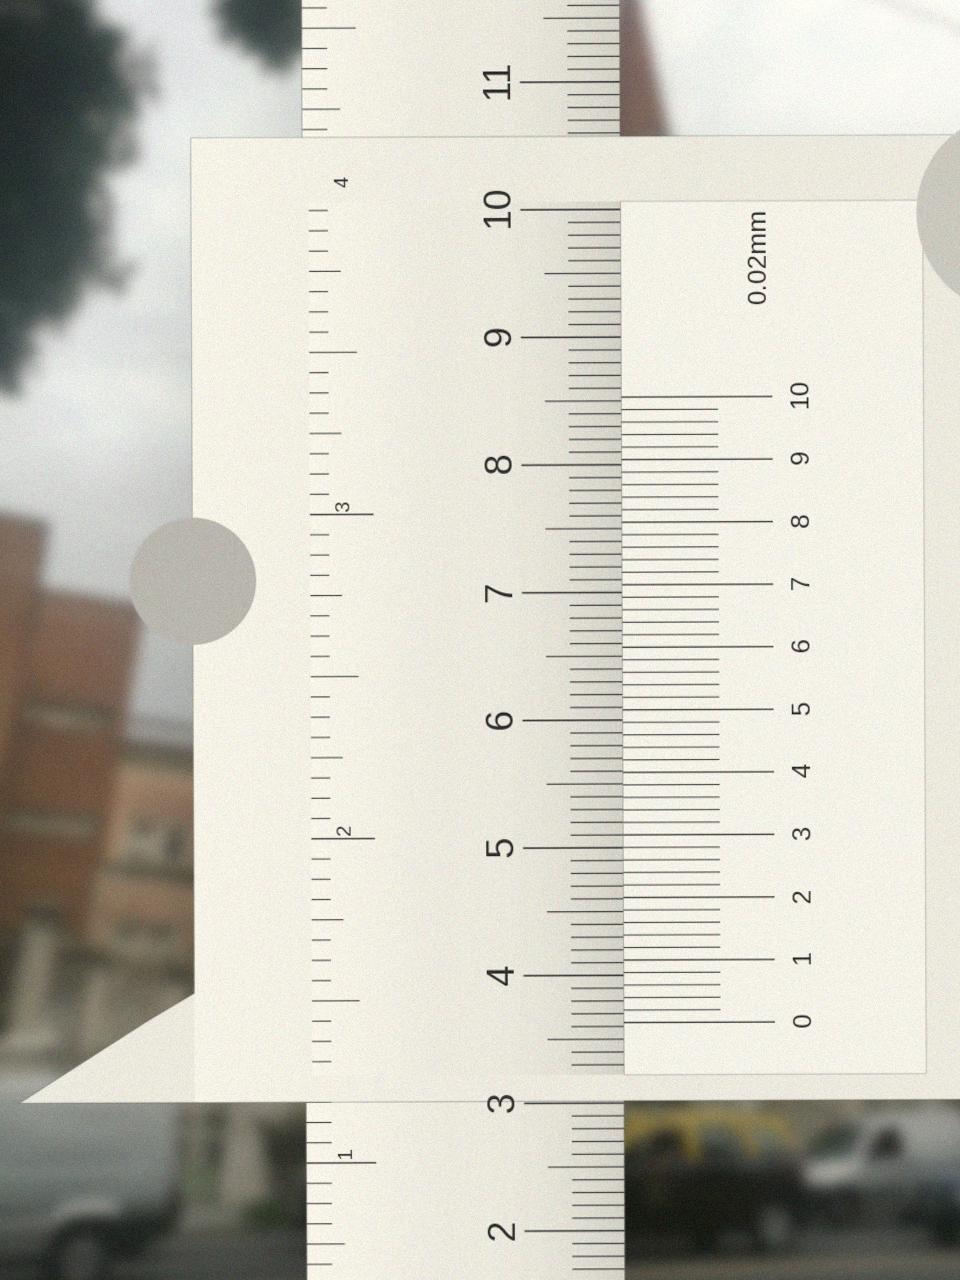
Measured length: 36.3 mm
